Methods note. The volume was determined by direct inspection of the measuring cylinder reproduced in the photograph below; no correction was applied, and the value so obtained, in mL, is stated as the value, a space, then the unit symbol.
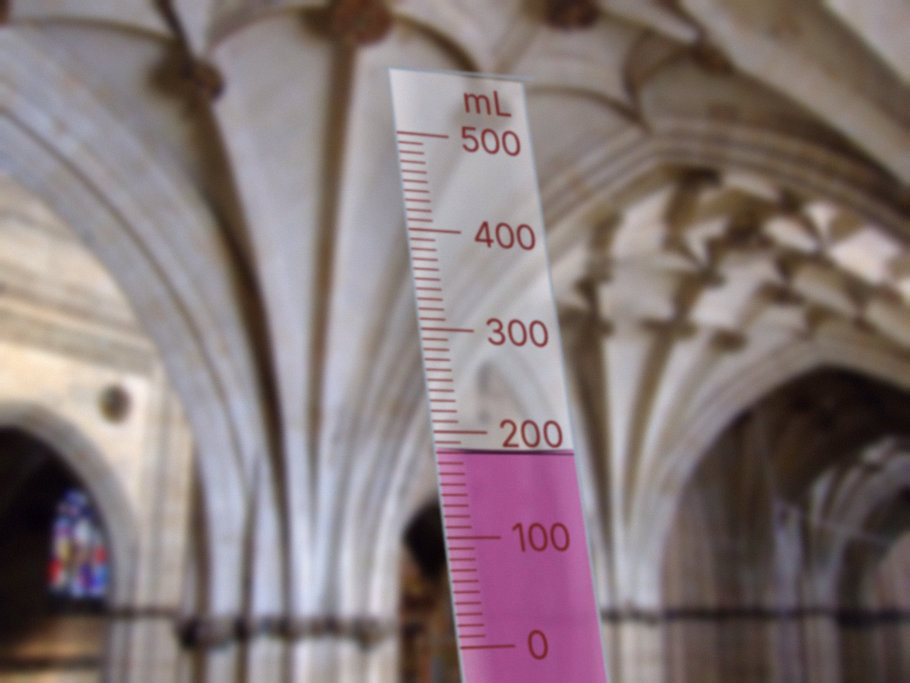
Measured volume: 180 mL
